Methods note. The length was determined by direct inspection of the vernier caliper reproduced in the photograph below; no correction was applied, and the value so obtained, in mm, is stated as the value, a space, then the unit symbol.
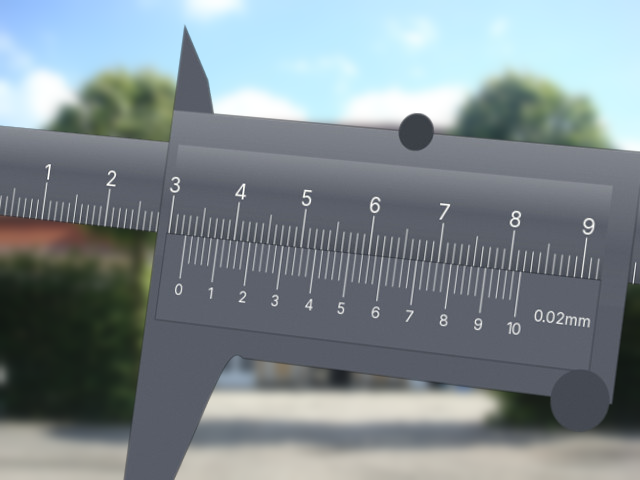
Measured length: 32.6 mm
